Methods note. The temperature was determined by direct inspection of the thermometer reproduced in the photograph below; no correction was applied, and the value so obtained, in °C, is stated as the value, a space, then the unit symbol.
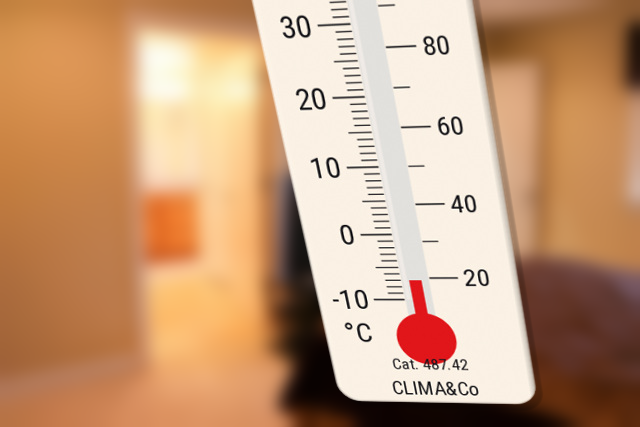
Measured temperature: -7 °C
